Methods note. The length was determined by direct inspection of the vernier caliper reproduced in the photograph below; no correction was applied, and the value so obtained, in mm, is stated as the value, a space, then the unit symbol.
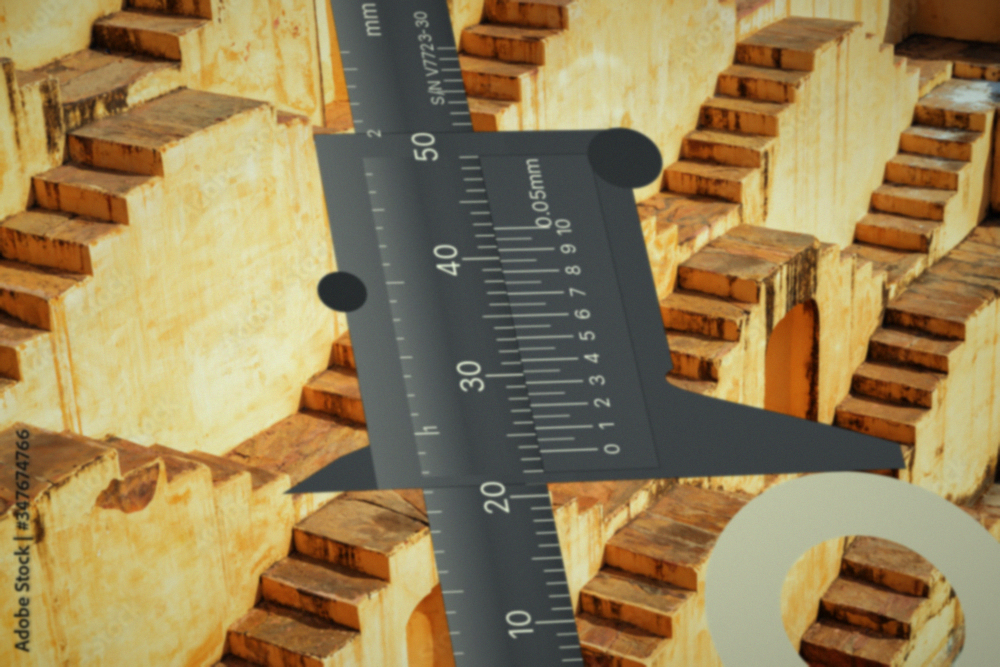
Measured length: 23.6 mm
